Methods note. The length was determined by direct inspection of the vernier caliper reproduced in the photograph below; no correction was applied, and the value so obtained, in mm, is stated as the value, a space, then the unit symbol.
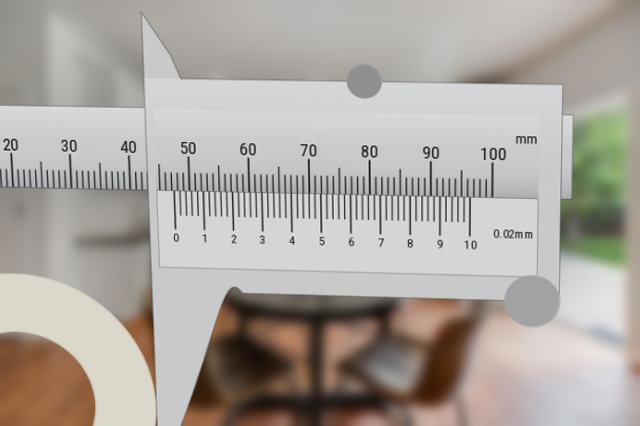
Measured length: 47.4 mm
